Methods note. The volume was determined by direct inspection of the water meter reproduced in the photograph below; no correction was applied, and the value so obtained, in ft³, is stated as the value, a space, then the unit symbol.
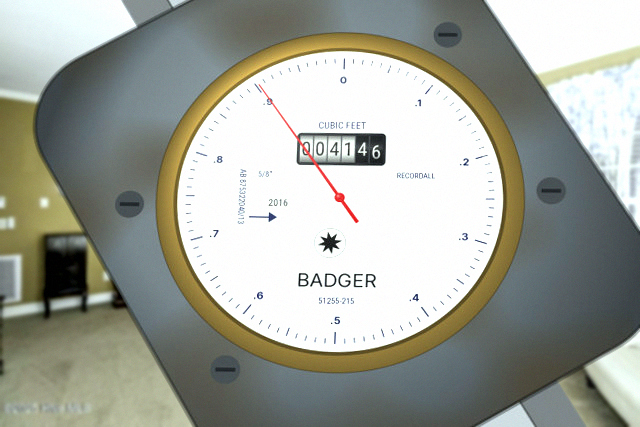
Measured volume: 4145.90 ft³
